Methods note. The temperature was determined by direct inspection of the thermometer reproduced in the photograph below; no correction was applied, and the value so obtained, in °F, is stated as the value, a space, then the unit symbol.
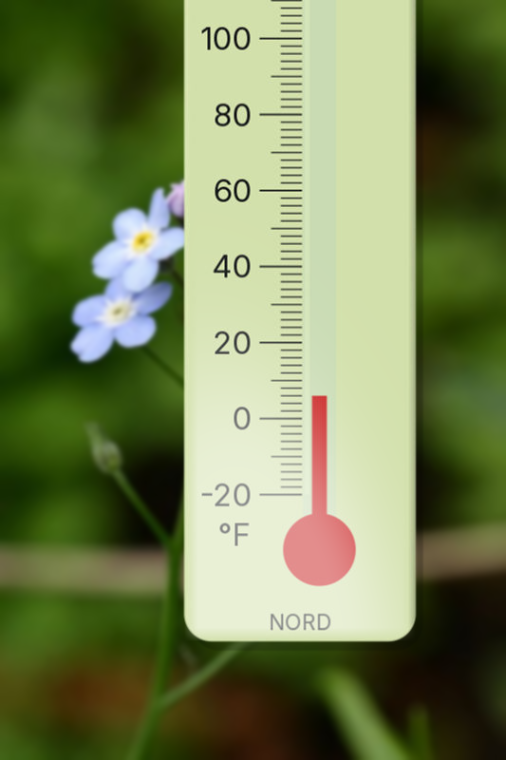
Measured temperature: 6 °F
